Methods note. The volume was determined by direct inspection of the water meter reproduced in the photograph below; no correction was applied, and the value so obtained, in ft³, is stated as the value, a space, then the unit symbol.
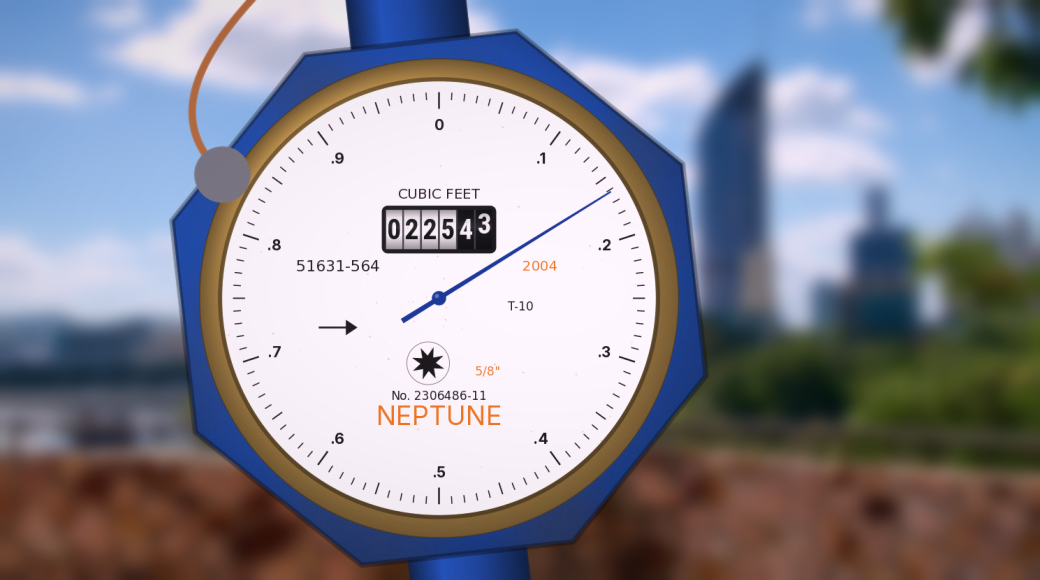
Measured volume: 22543.16 ft³
